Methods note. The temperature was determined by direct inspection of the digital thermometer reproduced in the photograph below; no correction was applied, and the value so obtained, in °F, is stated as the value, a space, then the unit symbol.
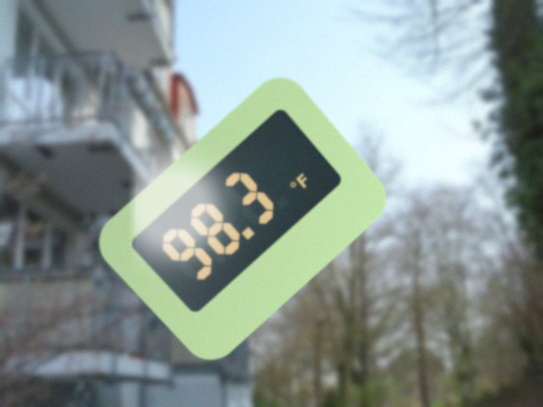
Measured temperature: 98.3 °F
